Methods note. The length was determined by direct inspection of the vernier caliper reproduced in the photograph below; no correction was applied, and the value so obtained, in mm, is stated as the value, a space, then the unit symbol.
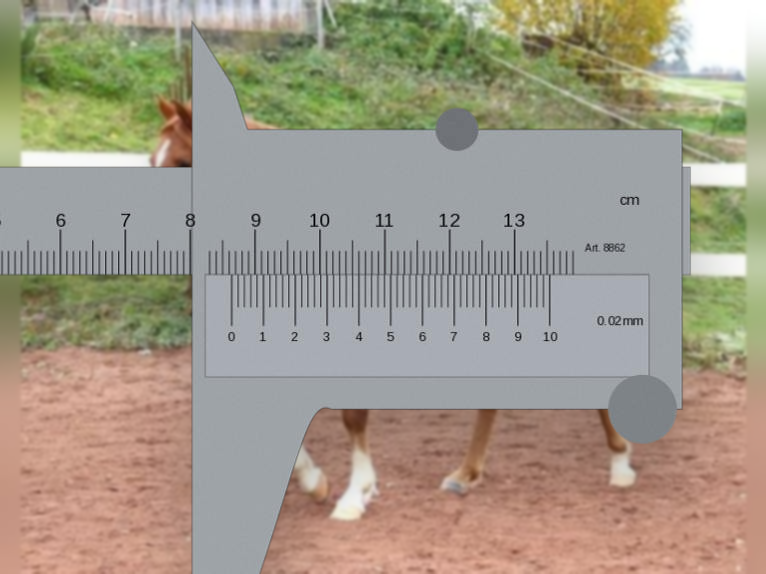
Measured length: 86.4 mm
